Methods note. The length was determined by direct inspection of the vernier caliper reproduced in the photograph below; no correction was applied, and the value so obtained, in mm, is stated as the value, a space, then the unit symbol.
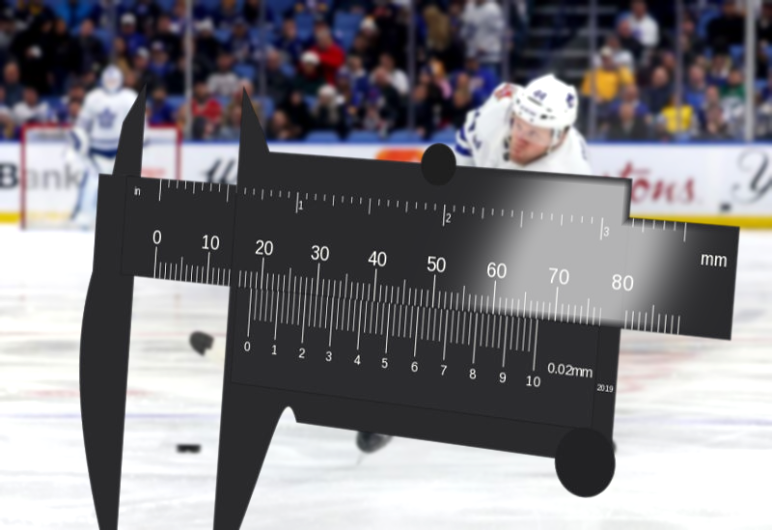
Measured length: 18.2 mm
